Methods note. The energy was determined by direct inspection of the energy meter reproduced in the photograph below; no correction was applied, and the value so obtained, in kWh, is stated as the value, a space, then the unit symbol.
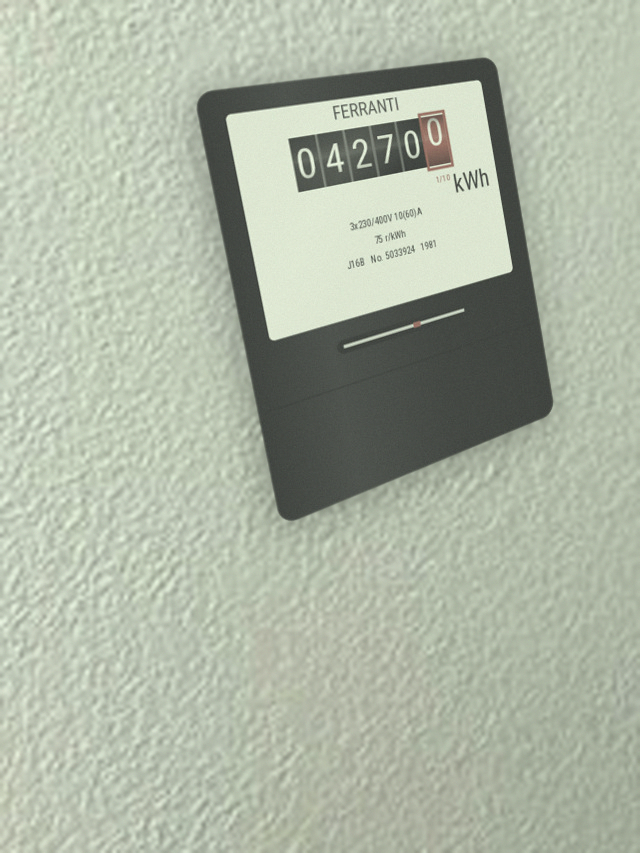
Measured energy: 4270.0 kWh
